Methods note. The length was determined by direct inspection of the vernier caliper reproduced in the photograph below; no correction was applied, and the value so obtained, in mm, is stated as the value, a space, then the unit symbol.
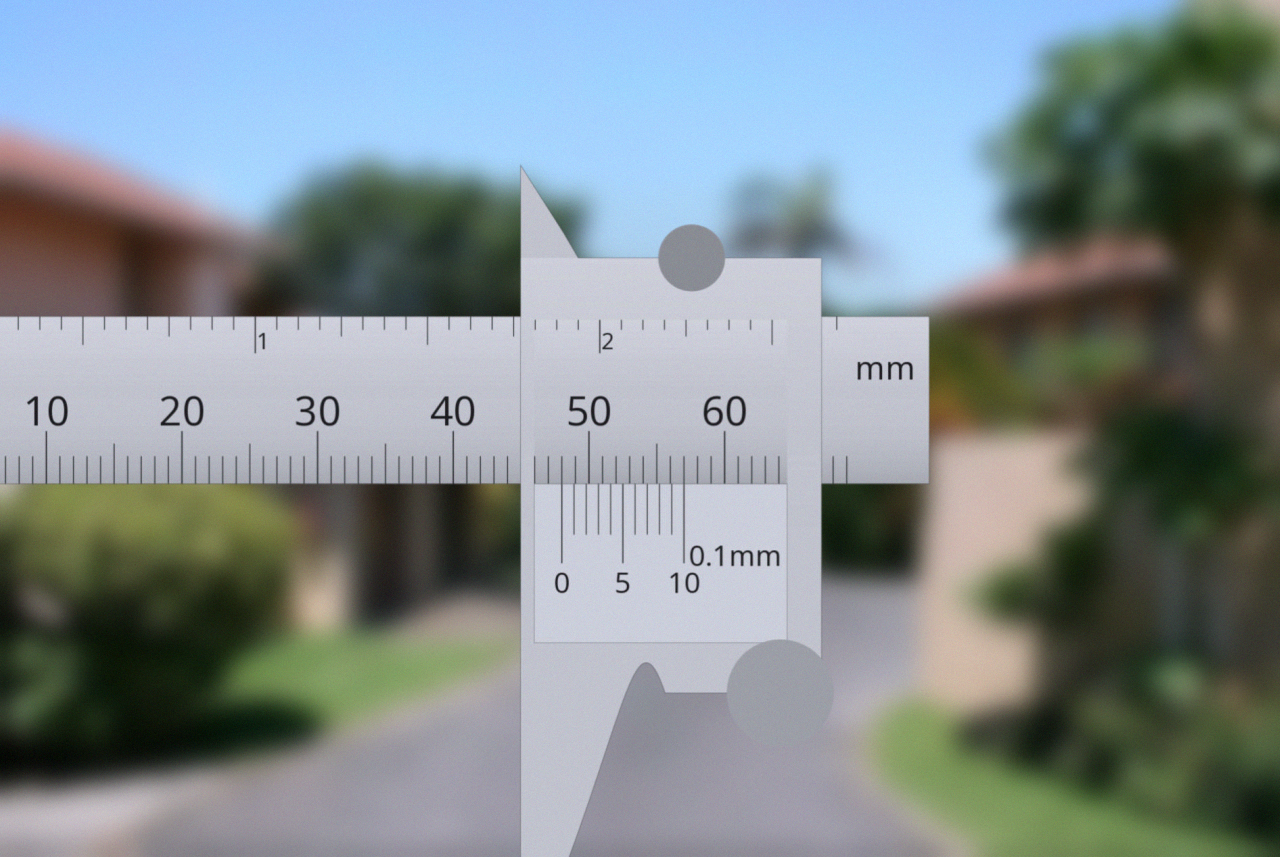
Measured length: 48.0 mm
